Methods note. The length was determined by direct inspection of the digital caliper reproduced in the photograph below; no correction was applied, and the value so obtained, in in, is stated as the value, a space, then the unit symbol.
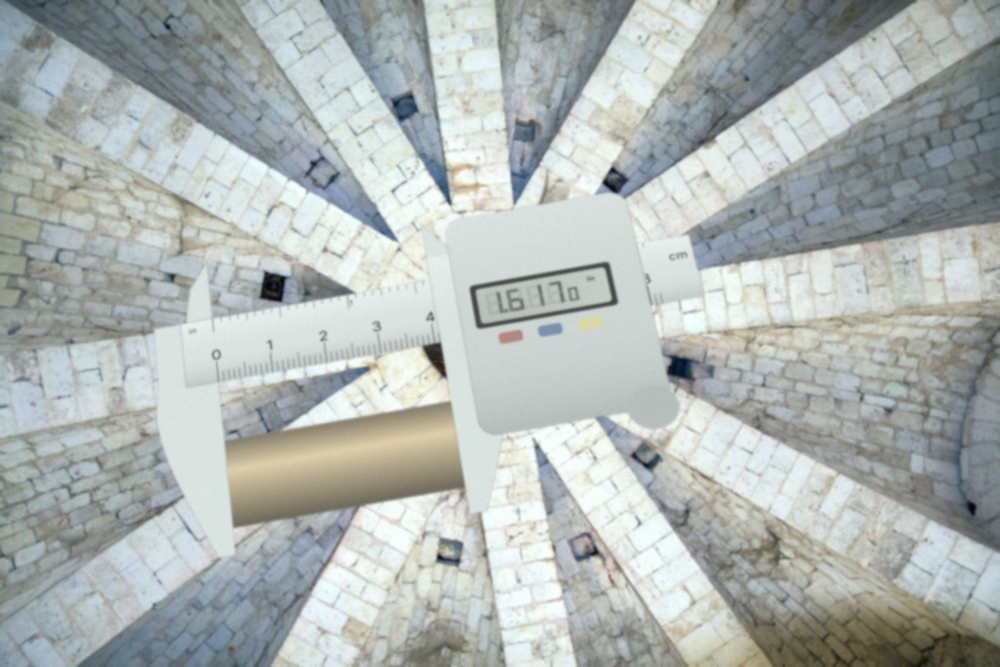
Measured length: 1.6170 in
